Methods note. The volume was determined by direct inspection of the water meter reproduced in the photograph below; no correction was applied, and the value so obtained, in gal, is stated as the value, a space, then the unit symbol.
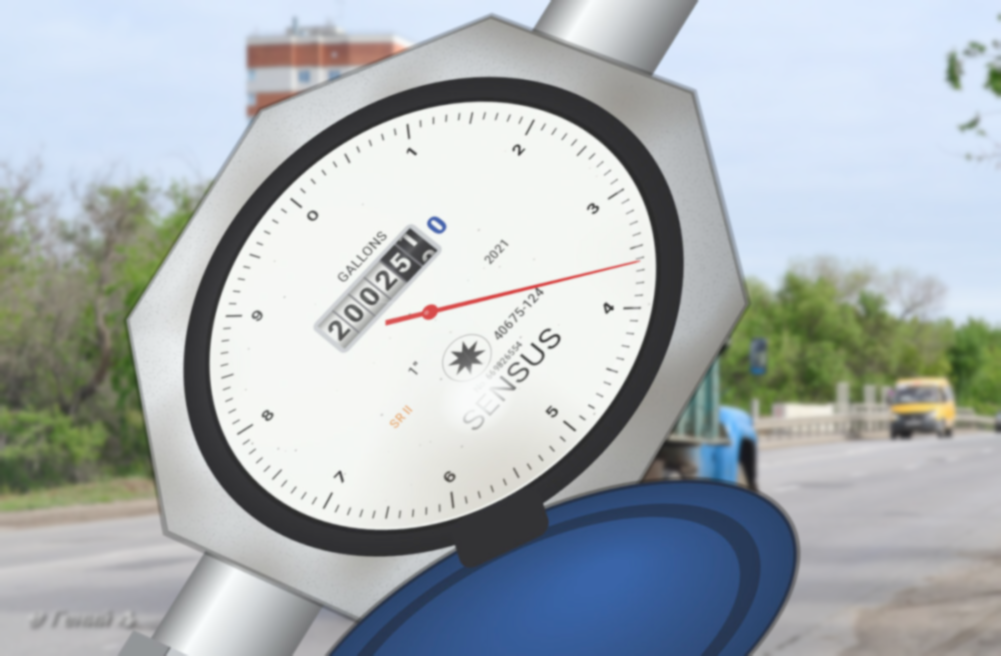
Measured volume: 2002513.6 gal
